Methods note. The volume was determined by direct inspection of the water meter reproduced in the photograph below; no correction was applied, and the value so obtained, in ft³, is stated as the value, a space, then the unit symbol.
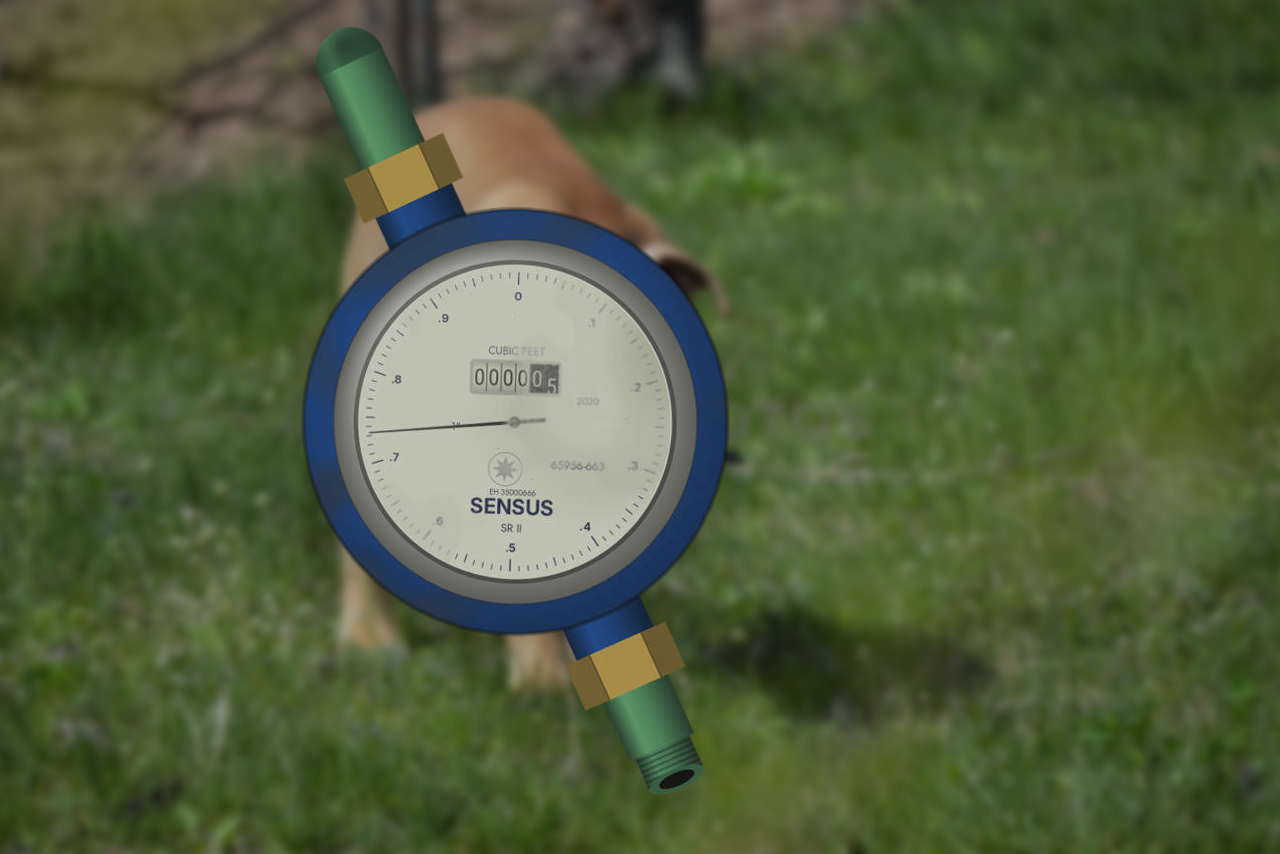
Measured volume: 4.73 ft³
